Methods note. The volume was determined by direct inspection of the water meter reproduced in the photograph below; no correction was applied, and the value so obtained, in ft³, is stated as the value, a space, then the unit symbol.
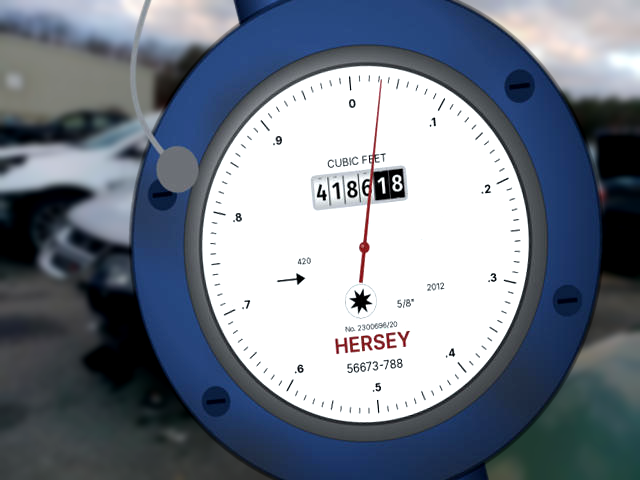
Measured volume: 418618.03 ft³
